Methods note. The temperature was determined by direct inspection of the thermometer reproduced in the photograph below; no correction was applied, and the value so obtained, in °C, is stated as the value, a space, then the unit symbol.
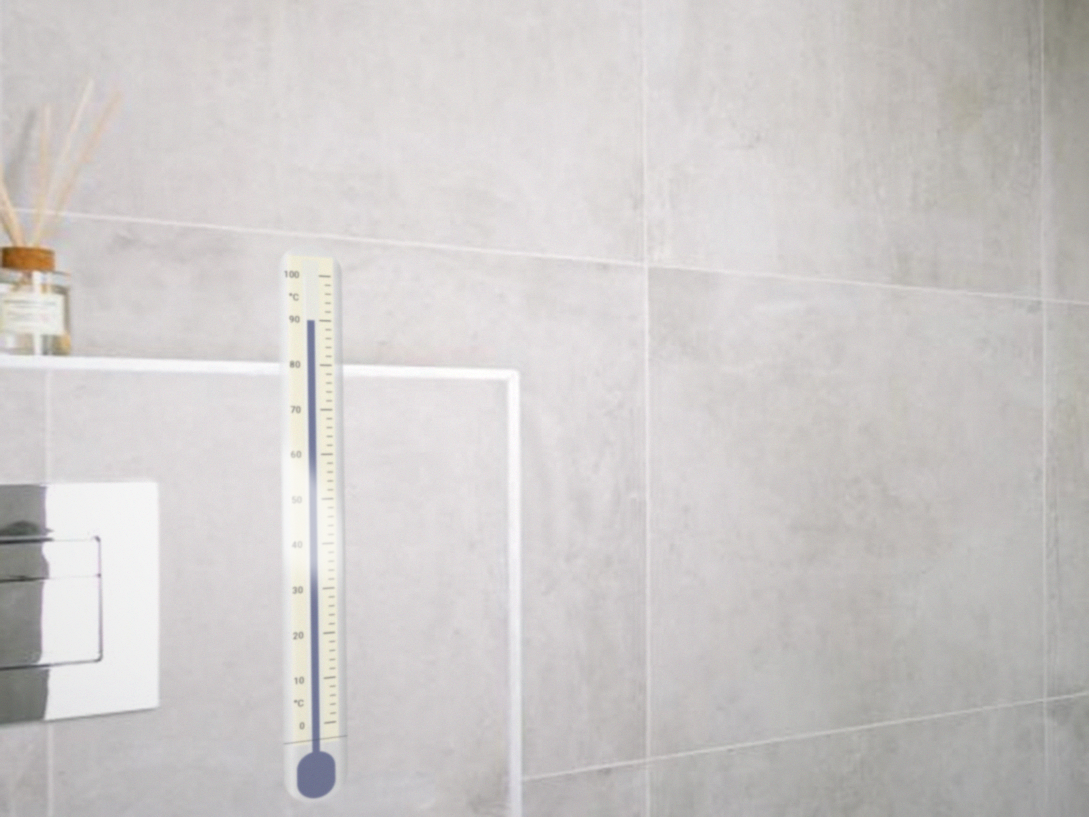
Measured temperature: 90 °C
